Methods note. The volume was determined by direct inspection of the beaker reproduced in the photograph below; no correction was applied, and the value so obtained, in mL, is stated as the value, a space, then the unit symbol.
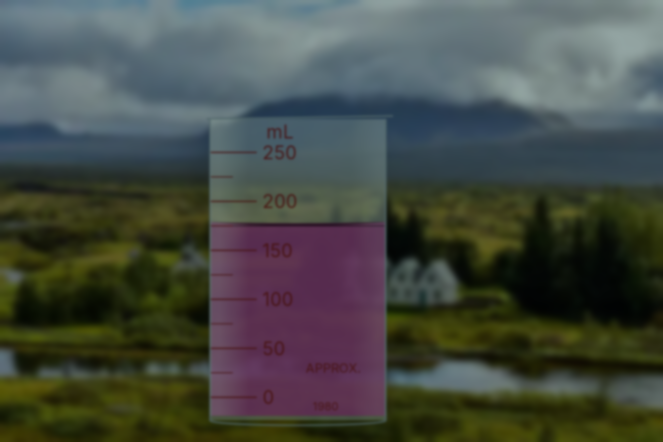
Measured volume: 175 mL
